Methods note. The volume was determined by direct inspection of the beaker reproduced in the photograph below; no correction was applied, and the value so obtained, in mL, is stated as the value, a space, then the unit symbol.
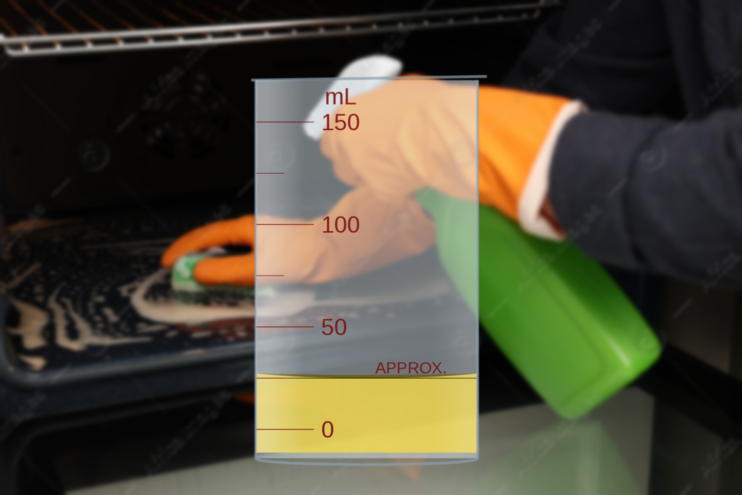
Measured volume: 25 mL
